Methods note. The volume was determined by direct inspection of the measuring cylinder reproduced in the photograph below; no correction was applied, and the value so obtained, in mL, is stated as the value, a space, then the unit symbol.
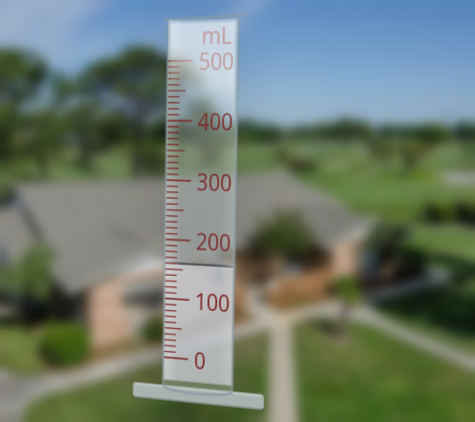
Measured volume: 160 mL
